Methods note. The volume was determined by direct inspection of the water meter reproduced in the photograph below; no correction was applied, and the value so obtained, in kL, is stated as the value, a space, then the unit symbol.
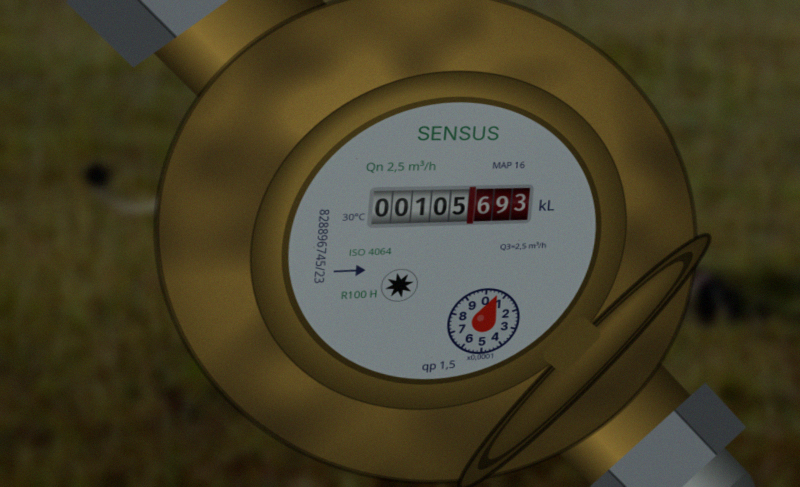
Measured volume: 105.6930 kL
